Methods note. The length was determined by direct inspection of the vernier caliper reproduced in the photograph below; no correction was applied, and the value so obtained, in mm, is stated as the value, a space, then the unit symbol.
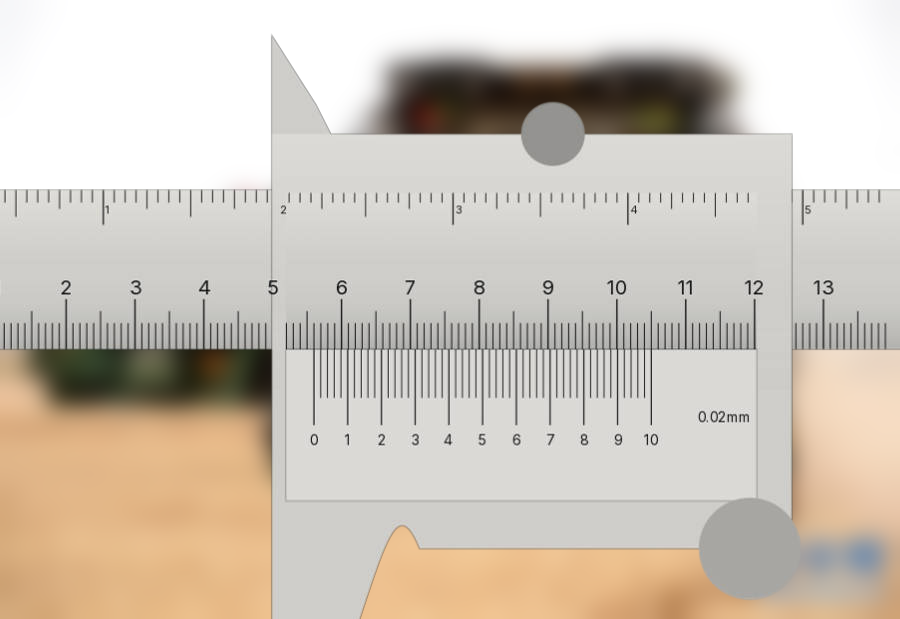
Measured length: 56.0 mm
